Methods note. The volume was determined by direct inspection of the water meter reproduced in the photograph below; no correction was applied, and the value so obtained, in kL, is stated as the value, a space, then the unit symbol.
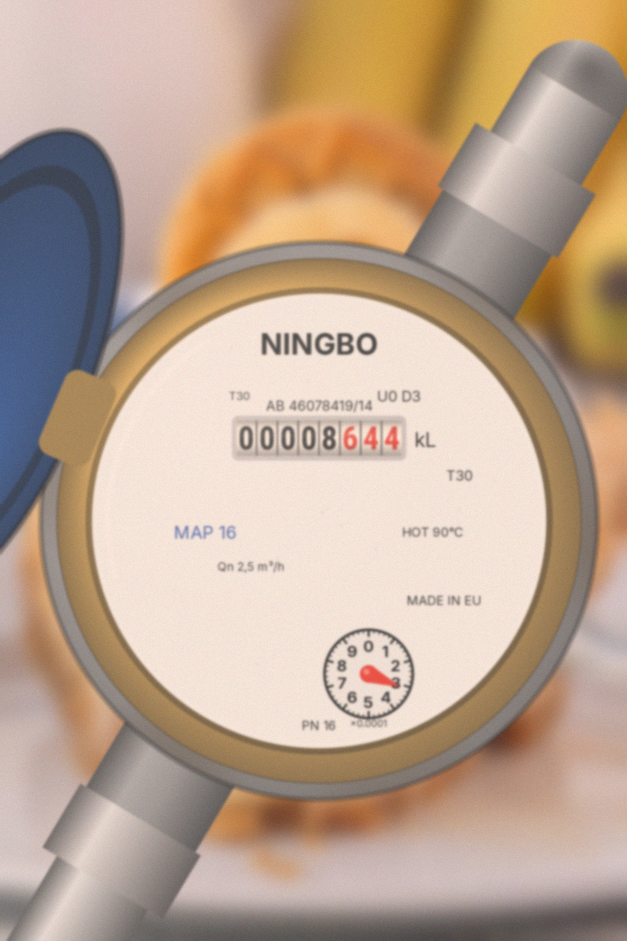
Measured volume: 8.6443 kL
